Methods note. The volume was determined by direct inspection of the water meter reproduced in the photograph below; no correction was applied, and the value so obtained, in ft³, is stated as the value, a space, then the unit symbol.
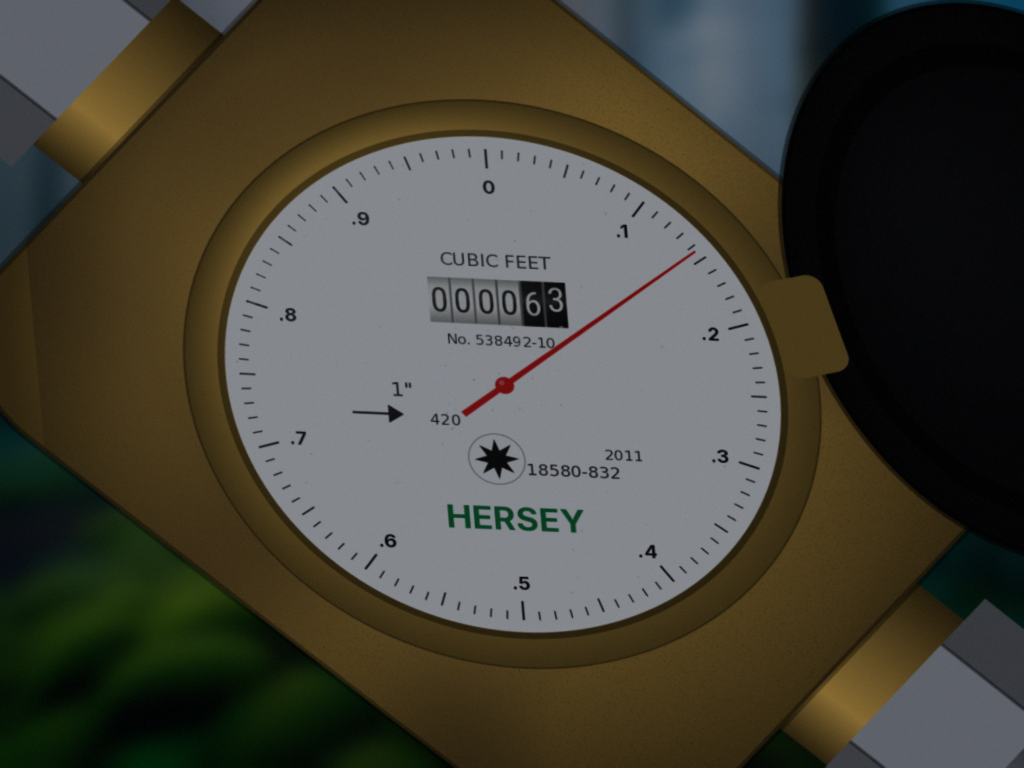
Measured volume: 63.14 ft³
